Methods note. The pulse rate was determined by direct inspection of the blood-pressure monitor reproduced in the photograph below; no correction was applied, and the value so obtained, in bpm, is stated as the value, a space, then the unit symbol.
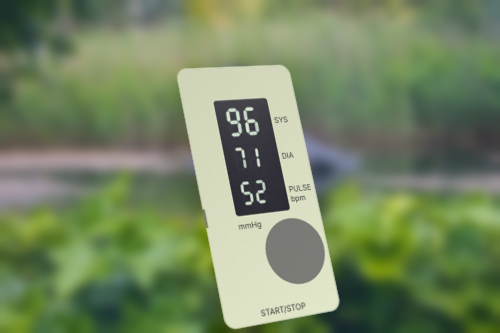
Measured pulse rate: 52 bpm
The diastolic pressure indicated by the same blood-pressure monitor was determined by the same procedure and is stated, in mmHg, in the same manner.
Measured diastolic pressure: 71 mmHg
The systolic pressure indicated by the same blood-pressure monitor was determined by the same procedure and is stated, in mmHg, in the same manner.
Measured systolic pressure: 96 mmHg
